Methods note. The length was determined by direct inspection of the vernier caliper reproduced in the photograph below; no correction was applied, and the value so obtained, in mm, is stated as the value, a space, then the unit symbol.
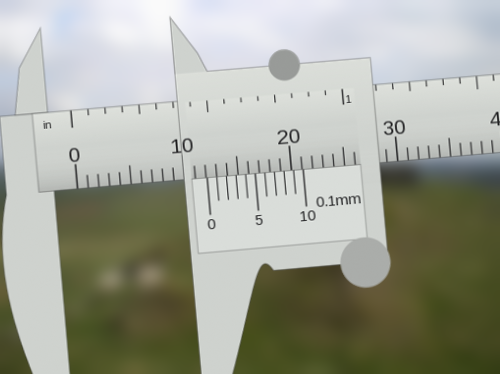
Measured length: 12.1 mm
